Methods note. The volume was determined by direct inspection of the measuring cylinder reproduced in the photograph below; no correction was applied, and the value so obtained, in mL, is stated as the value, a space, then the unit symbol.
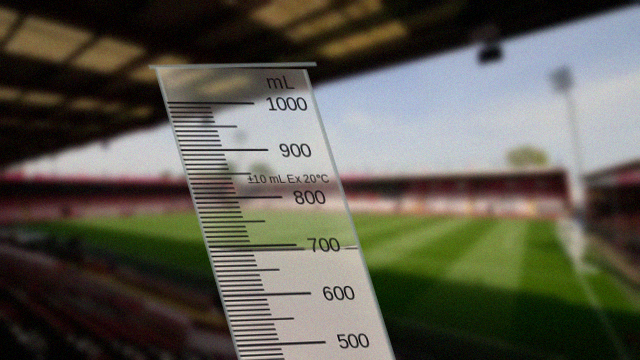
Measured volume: 690 mL
